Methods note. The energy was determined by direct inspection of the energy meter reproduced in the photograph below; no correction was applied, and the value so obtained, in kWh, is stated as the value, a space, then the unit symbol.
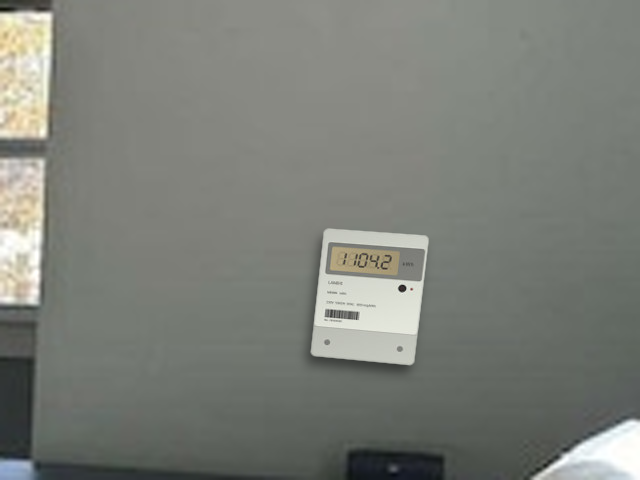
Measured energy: 1104.2 kWh
